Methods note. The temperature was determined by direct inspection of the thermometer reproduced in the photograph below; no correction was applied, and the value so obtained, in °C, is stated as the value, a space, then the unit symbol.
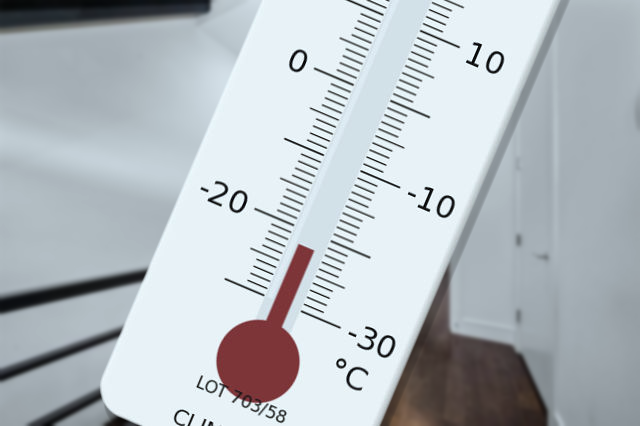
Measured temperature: -22 °C
